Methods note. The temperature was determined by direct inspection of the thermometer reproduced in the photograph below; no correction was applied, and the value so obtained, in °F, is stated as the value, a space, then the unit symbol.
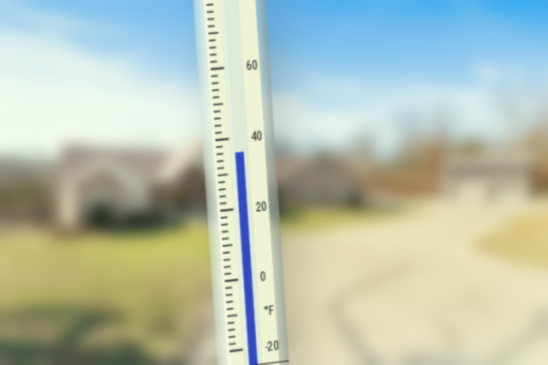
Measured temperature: 36 °F
